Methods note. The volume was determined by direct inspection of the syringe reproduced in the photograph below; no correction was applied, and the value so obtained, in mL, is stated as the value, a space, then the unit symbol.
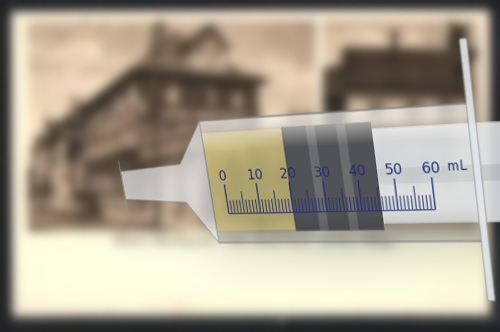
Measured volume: 20 mL
